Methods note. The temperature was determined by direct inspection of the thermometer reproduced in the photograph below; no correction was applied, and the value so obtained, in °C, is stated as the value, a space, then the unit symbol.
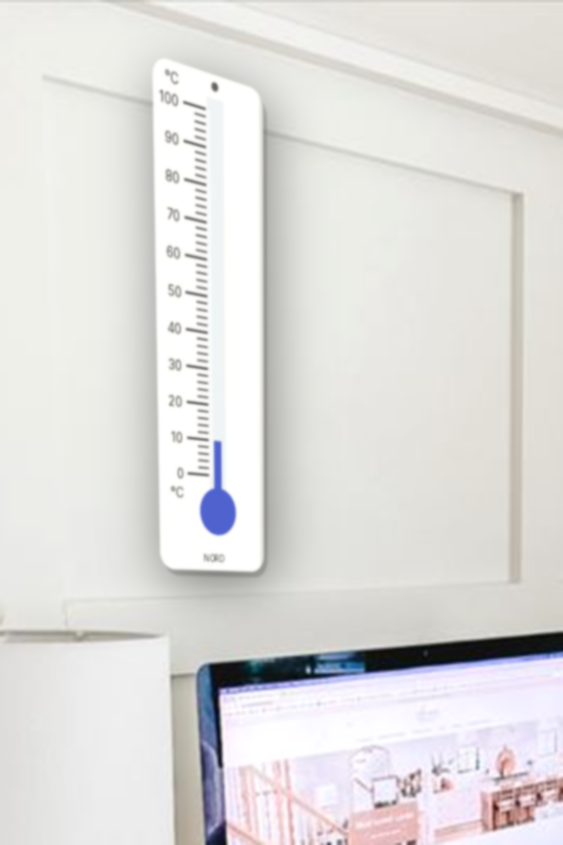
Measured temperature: 10 °C
